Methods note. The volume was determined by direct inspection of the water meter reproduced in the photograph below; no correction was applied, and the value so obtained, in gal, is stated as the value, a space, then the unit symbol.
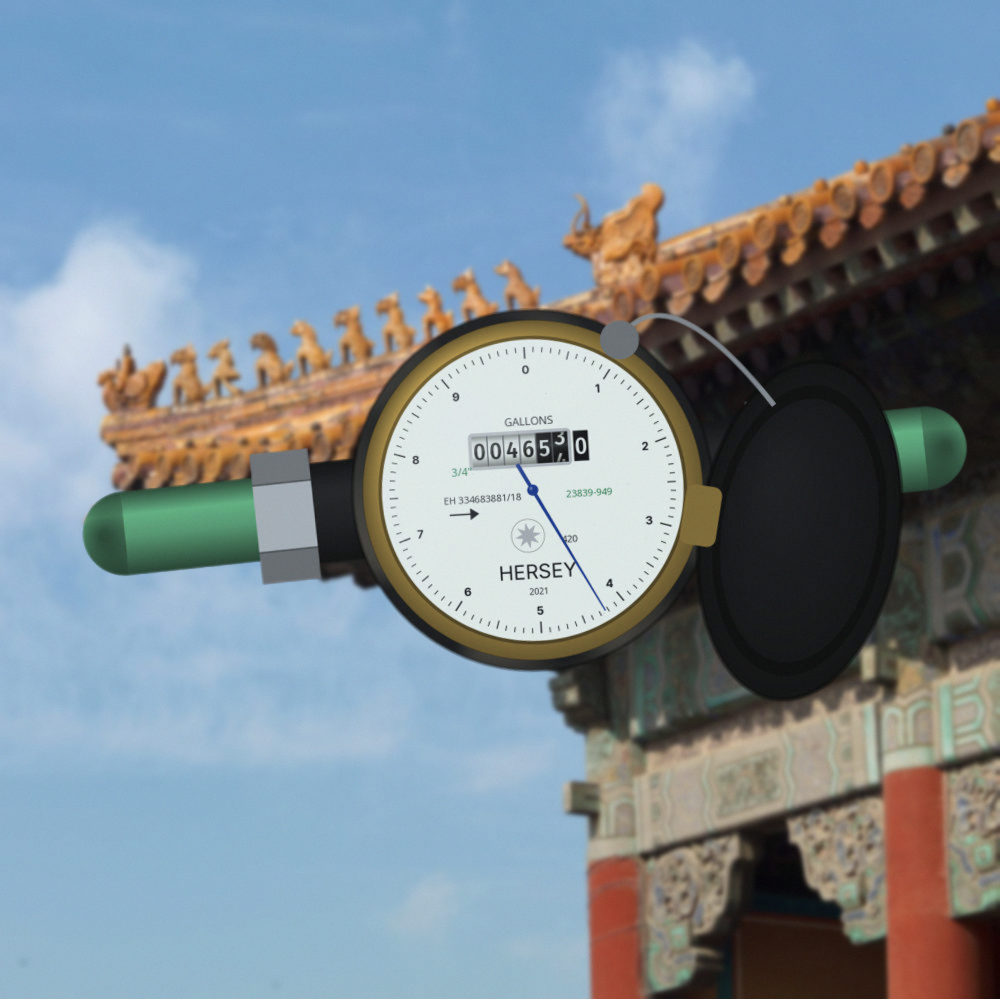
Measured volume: 46534.2 gal
